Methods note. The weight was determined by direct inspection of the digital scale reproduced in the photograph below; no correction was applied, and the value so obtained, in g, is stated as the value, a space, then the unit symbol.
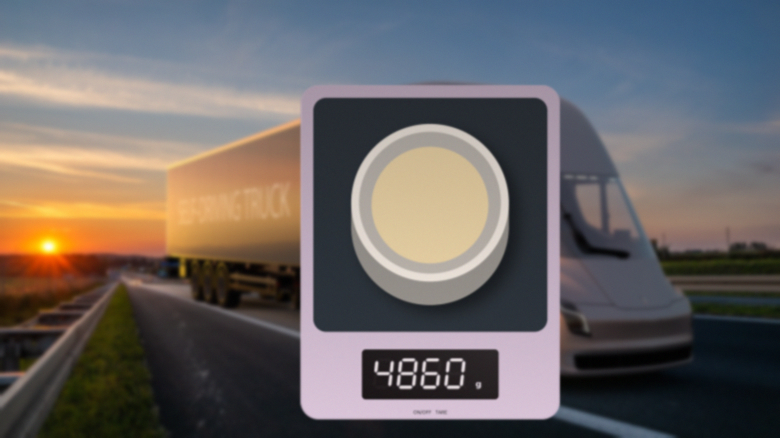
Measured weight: 4860 g
